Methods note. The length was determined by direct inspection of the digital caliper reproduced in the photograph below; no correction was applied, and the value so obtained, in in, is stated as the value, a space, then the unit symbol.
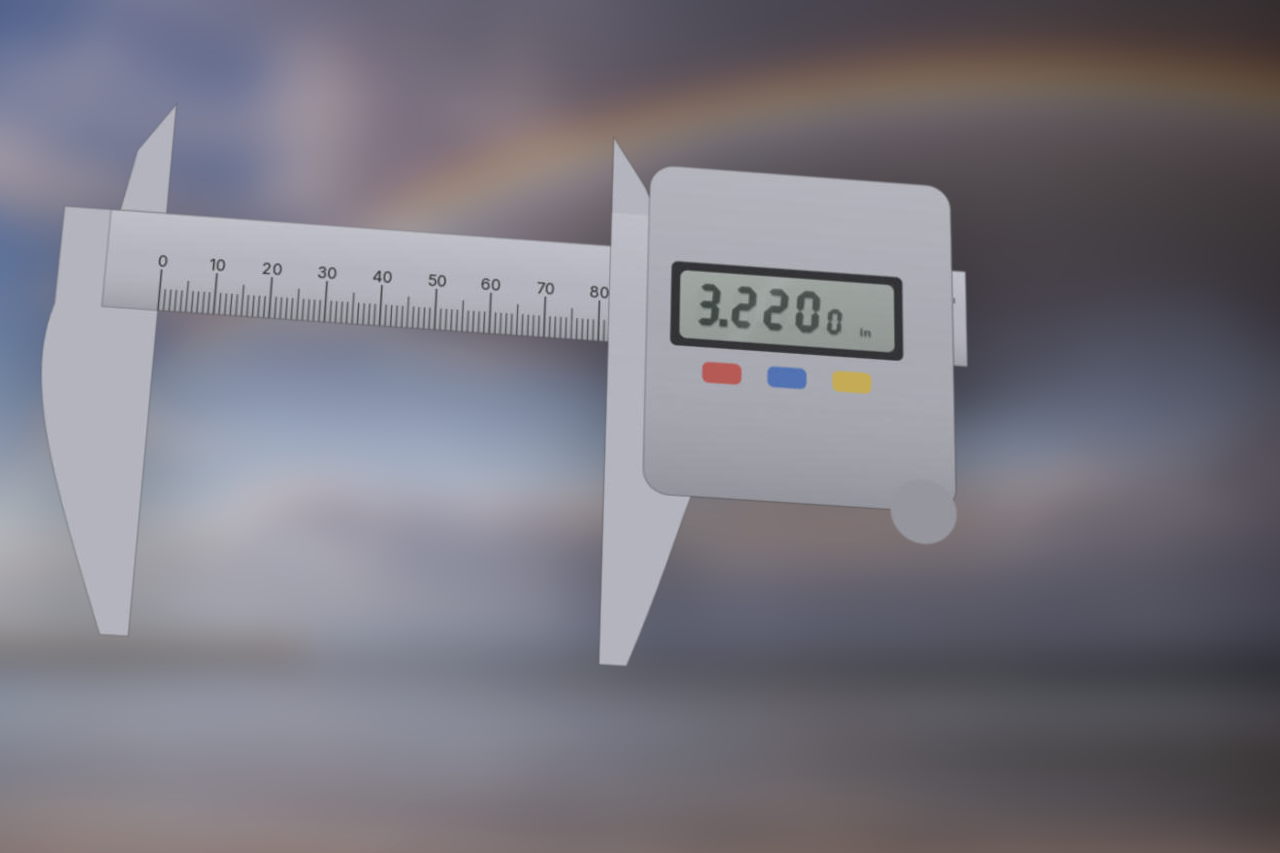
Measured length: 3.2200 in
